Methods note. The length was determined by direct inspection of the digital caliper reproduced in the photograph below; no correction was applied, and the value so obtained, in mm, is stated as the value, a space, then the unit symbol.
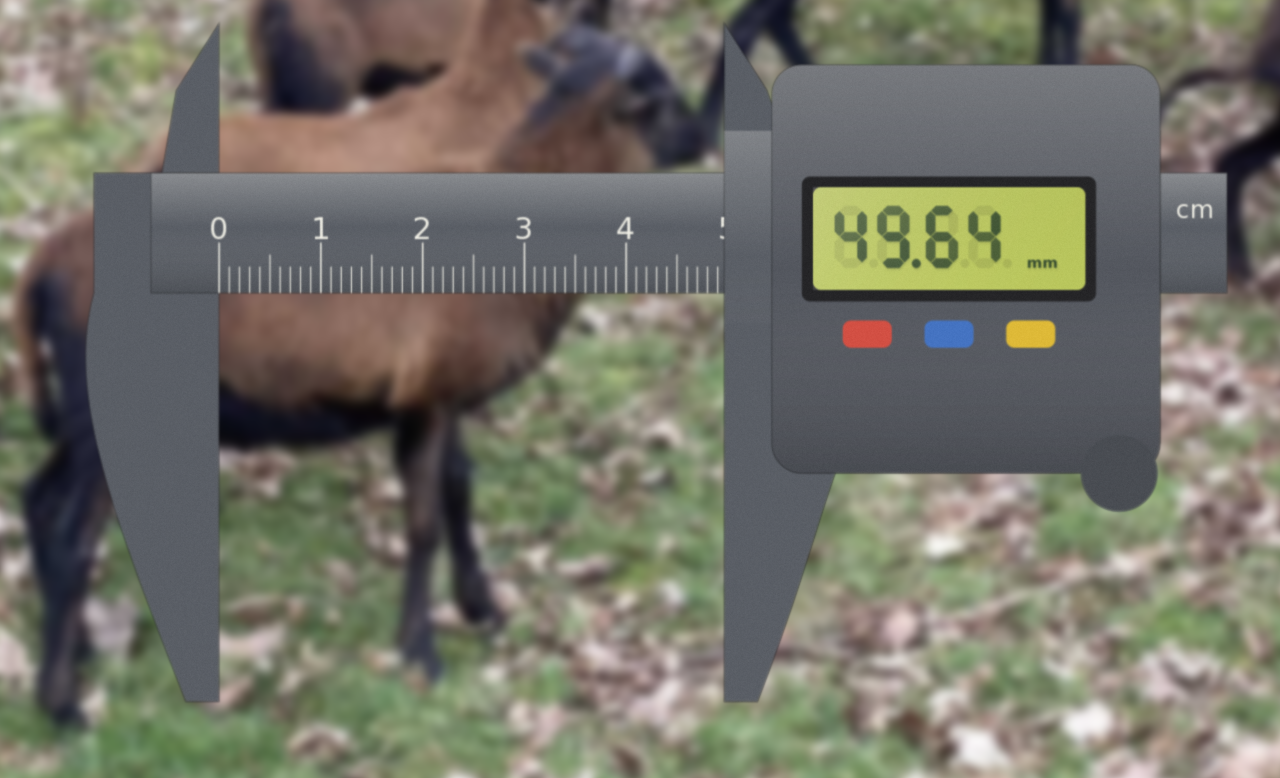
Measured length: 49.64 mm
